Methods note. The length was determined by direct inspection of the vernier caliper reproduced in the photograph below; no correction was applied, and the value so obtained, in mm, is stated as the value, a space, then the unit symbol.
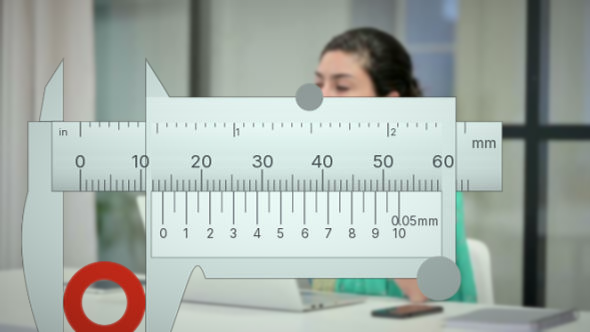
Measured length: 13.6 mm
